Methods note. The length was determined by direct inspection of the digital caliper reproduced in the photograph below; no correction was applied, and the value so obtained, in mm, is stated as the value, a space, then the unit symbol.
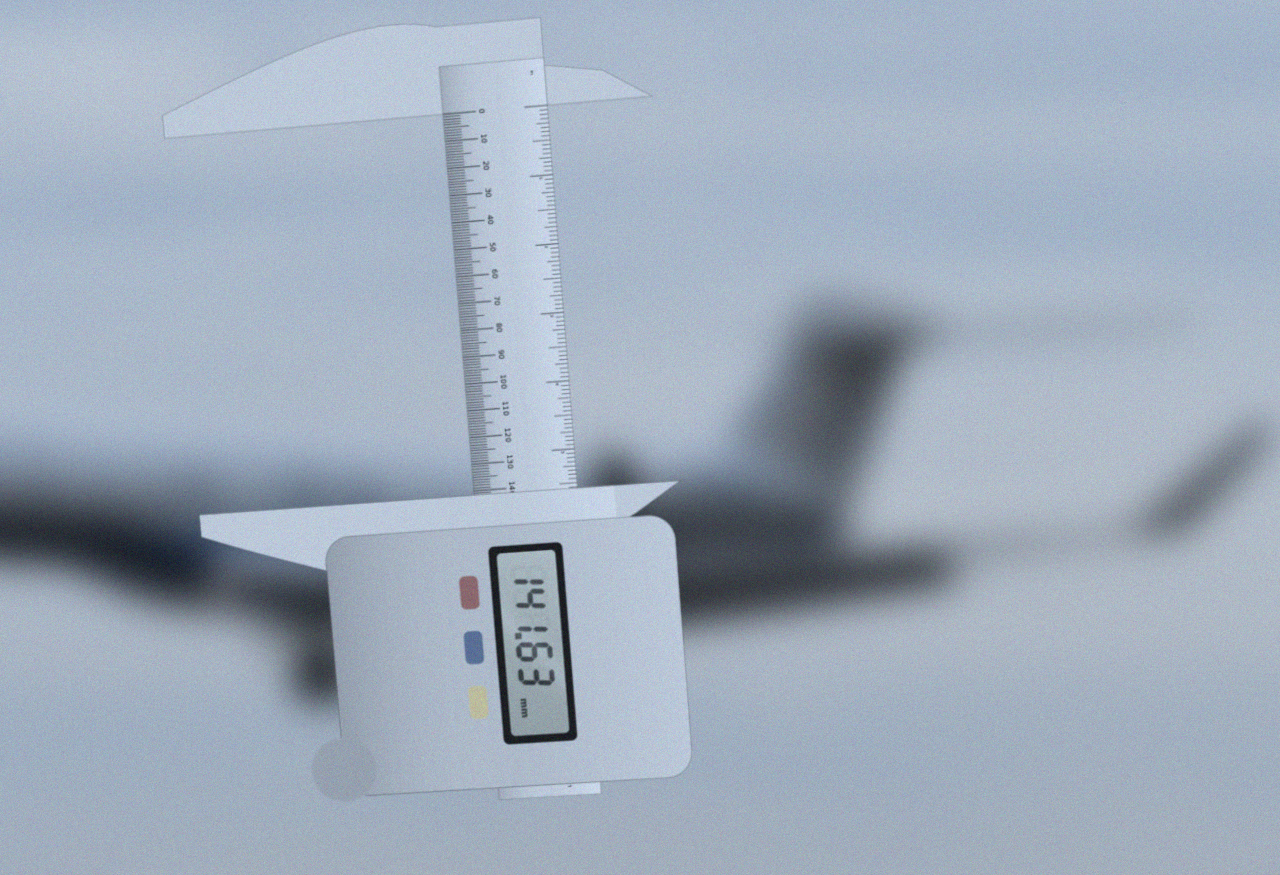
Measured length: 141.63 mm
